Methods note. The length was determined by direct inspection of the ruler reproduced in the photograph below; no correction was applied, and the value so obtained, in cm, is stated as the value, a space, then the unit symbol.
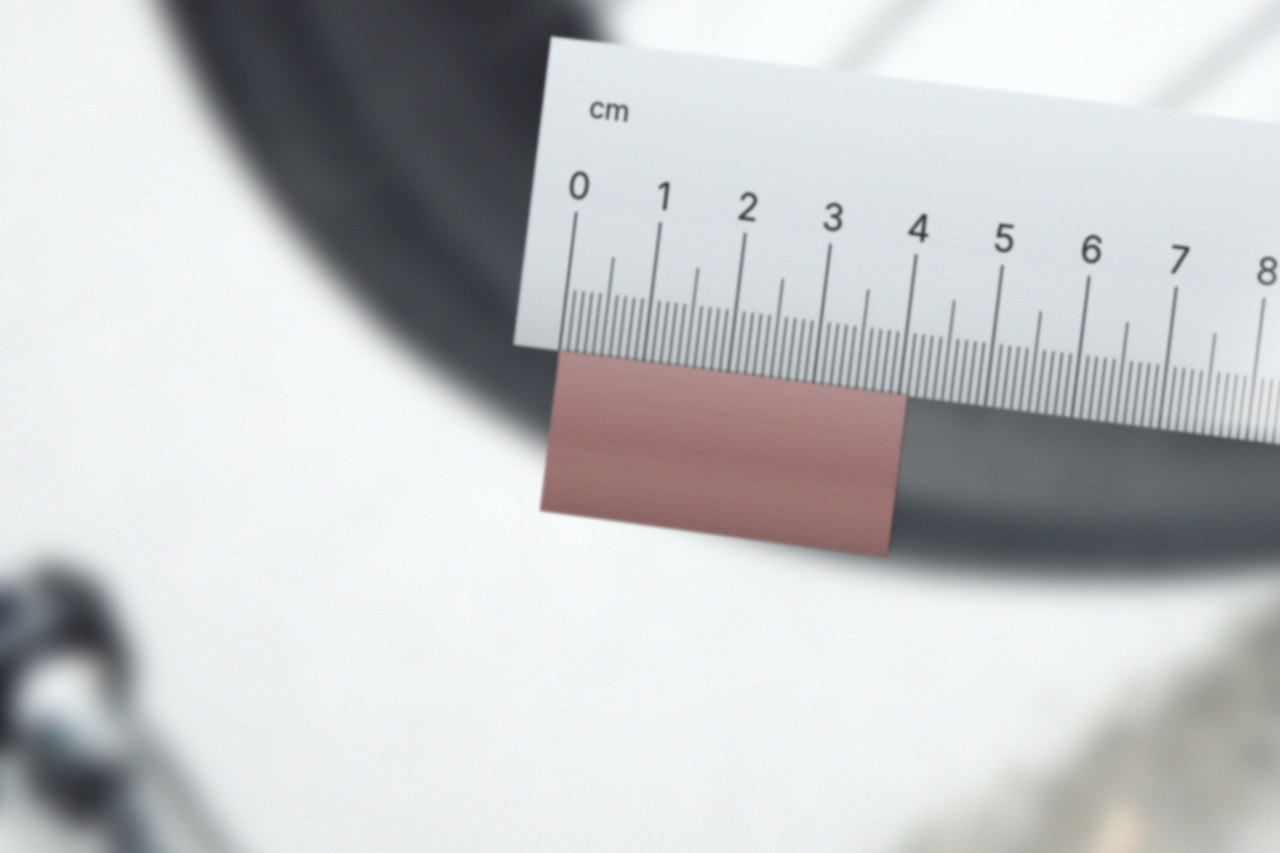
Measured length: 4.1 cm
